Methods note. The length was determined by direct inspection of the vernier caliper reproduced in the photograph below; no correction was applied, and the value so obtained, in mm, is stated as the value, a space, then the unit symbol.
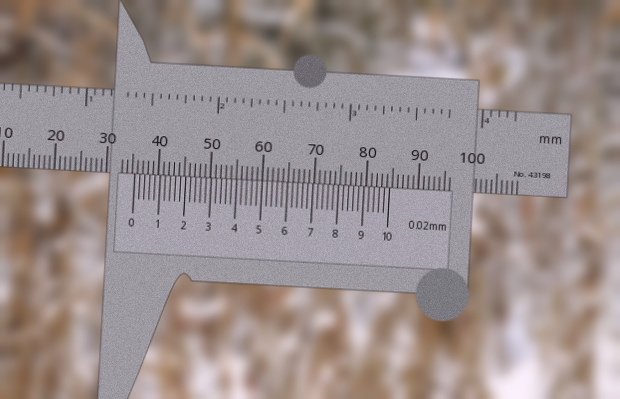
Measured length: 35.5 mm
